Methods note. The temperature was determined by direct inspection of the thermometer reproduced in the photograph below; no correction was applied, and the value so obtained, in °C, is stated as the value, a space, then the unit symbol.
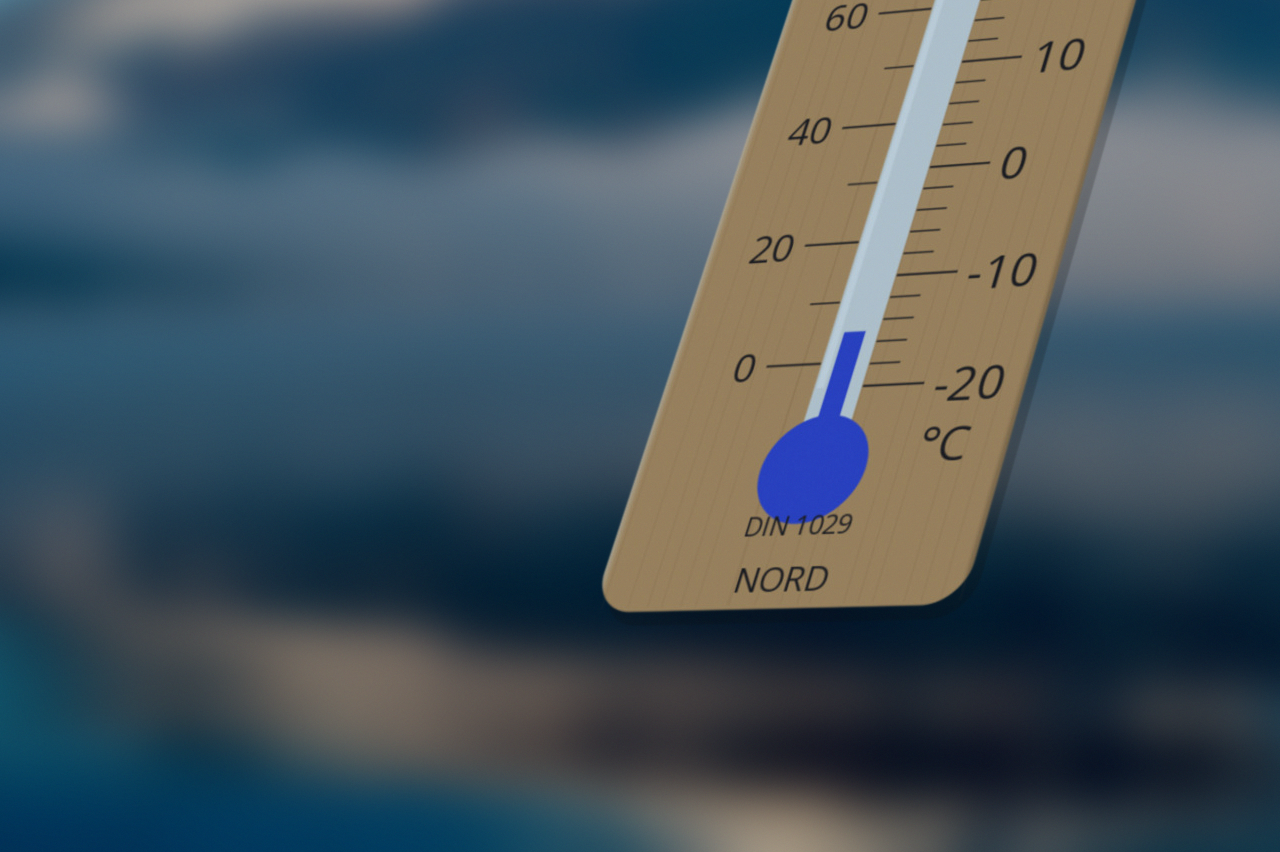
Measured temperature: -15 °C
